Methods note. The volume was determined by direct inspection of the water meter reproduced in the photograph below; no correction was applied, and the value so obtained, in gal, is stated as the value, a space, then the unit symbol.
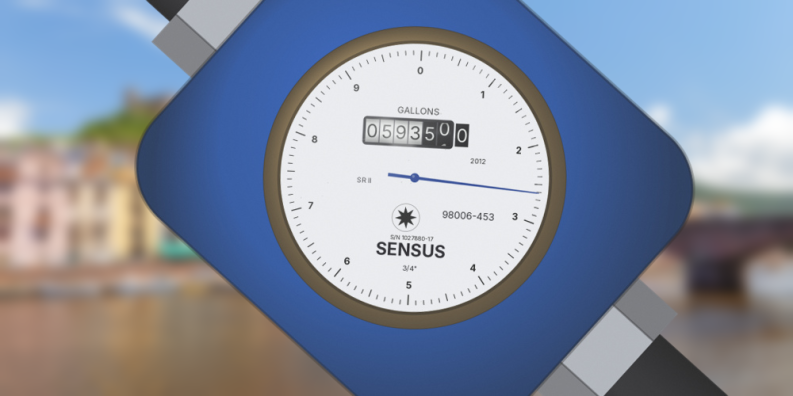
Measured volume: 593502.6 gal
